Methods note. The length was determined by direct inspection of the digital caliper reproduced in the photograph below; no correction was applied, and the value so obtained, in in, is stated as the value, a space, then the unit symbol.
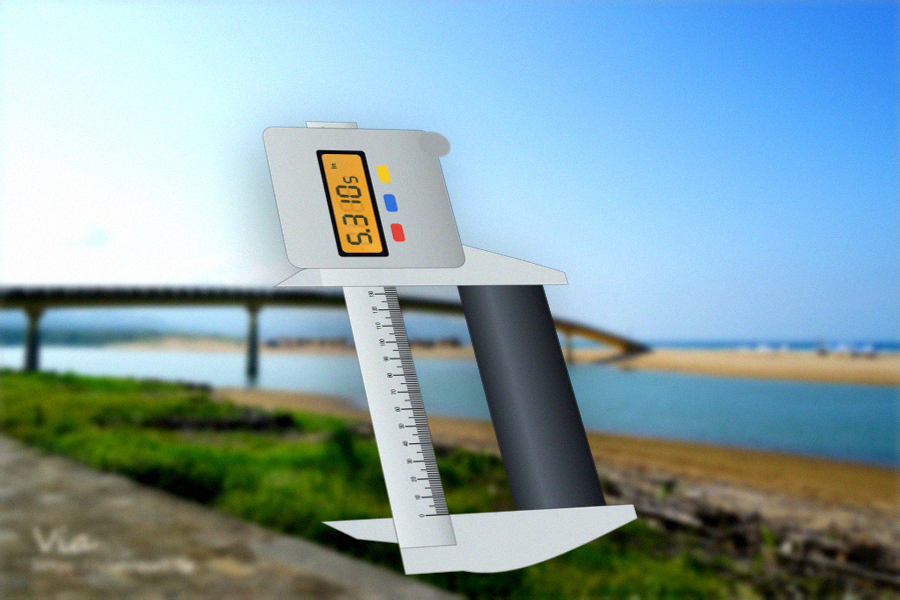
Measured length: 5.3105 in
